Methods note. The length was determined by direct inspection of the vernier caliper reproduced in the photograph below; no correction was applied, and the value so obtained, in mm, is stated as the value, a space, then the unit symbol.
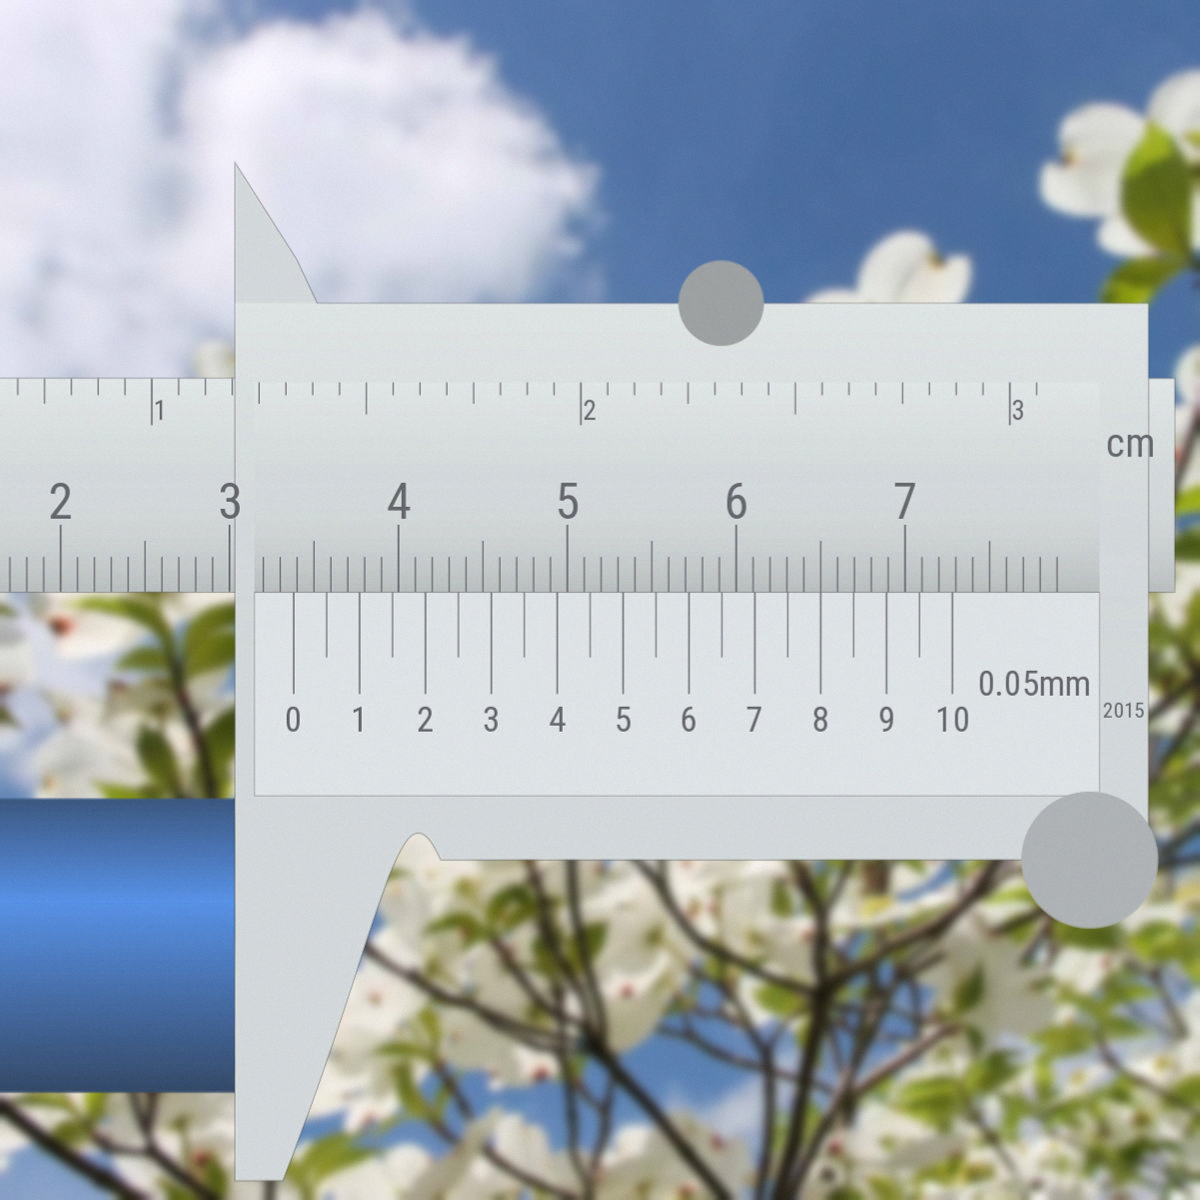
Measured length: 33.8 mm
